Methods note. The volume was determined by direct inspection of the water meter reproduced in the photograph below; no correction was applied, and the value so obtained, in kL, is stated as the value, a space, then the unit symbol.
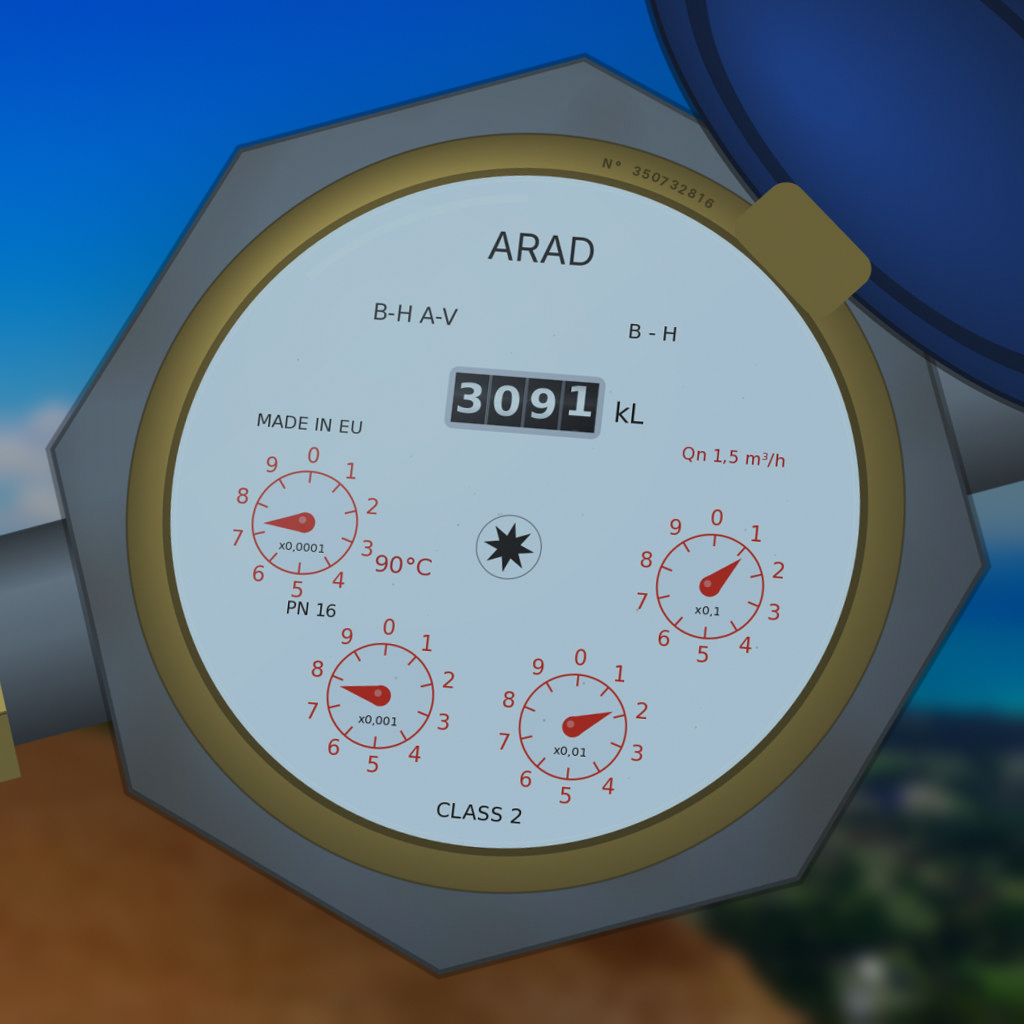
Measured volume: 3091.1177 kL
